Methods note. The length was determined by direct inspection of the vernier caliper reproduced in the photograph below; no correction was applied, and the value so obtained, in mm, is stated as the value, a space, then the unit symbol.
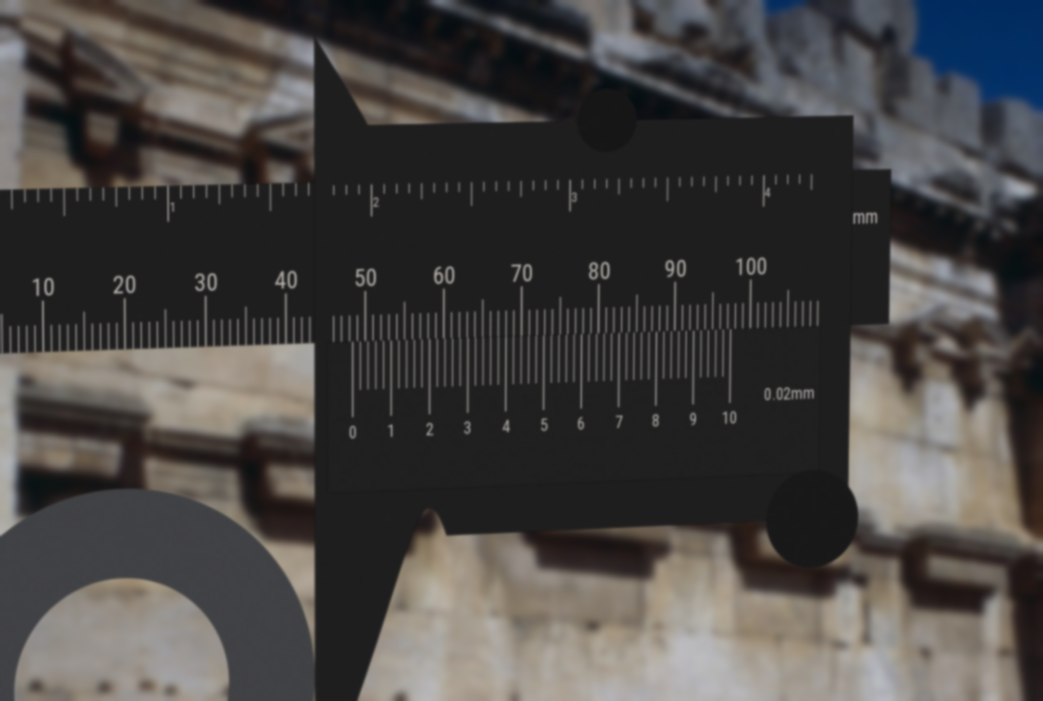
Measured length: 48.4 mm
